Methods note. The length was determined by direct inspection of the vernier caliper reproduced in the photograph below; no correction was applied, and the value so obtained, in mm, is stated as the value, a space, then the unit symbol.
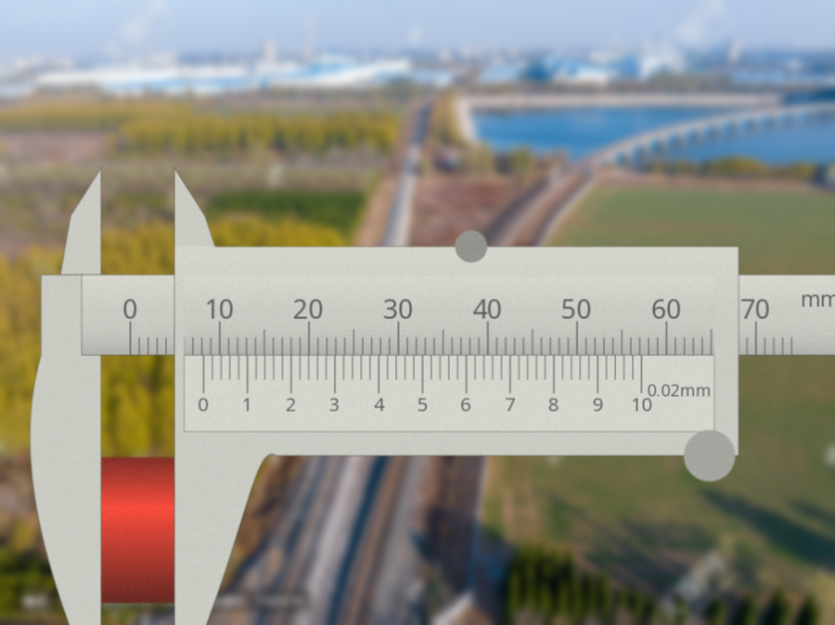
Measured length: 8.2 mm
